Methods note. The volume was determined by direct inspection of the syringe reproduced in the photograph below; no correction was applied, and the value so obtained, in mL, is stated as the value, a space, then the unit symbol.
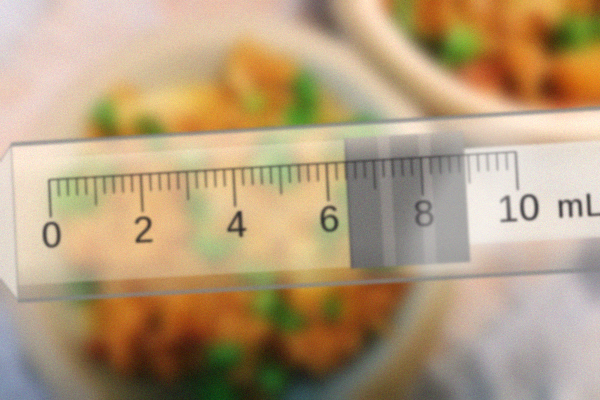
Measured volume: 6.4 mL
